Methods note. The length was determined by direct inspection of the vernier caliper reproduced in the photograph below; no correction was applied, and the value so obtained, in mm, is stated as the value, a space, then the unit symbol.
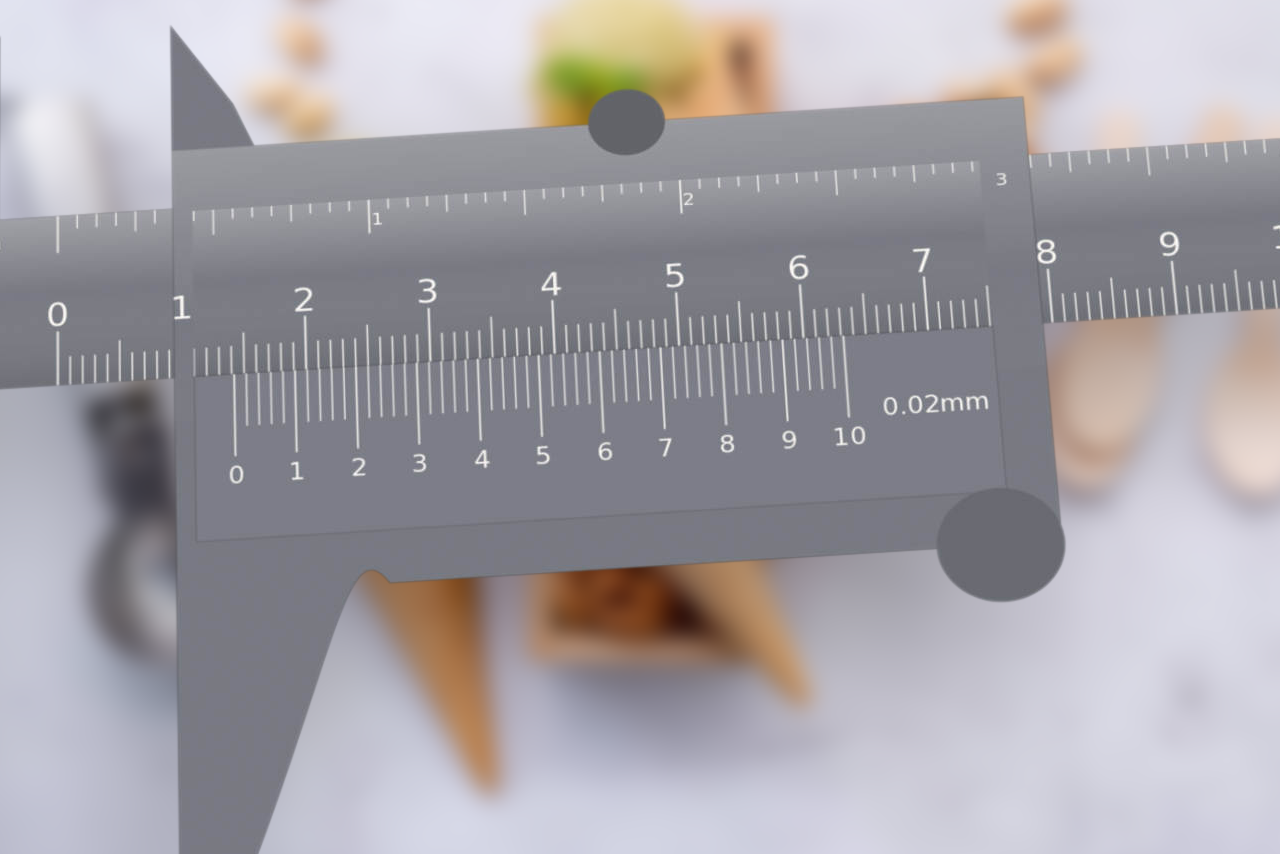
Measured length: 14.2 mm
